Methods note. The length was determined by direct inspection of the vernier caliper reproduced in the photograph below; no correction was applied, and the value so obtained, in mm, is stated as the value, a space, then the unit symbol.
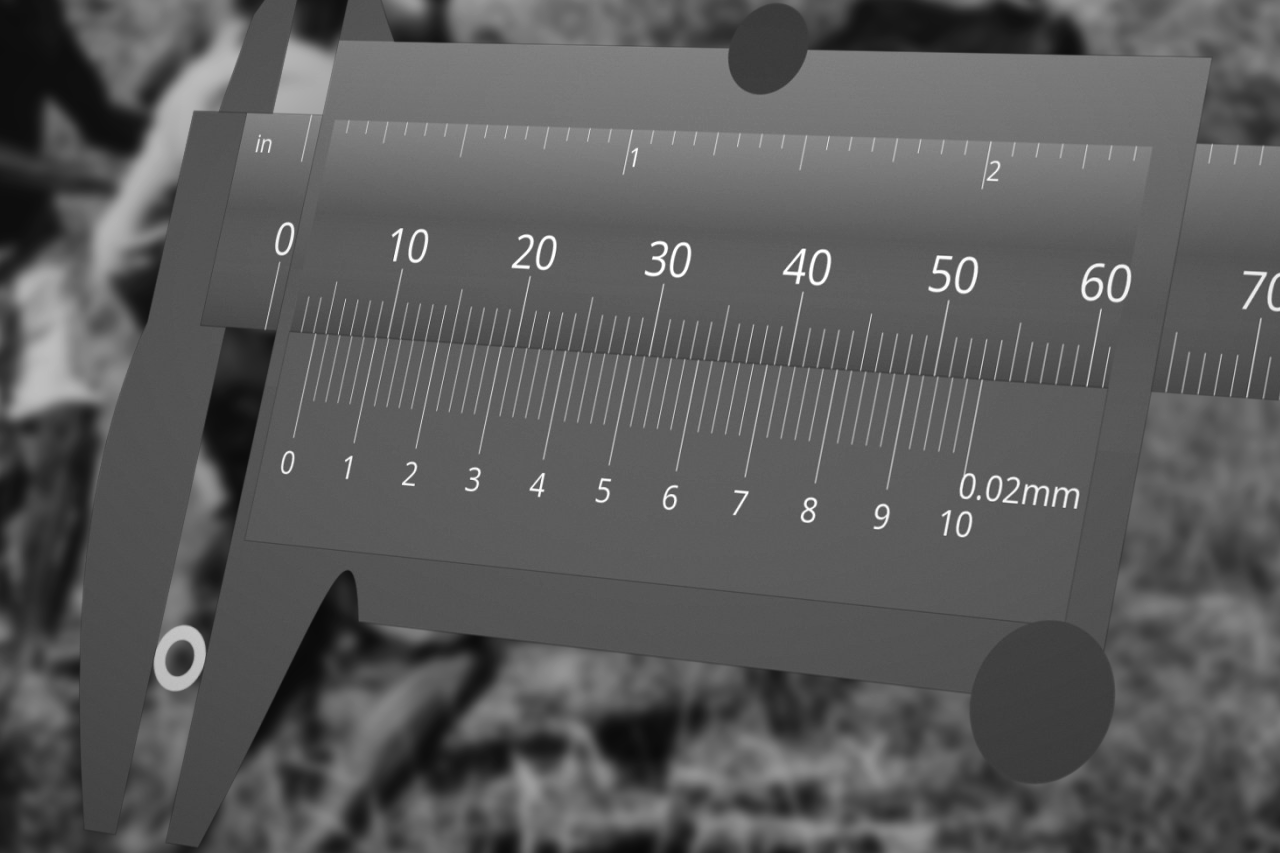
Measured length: 4.2 mm
